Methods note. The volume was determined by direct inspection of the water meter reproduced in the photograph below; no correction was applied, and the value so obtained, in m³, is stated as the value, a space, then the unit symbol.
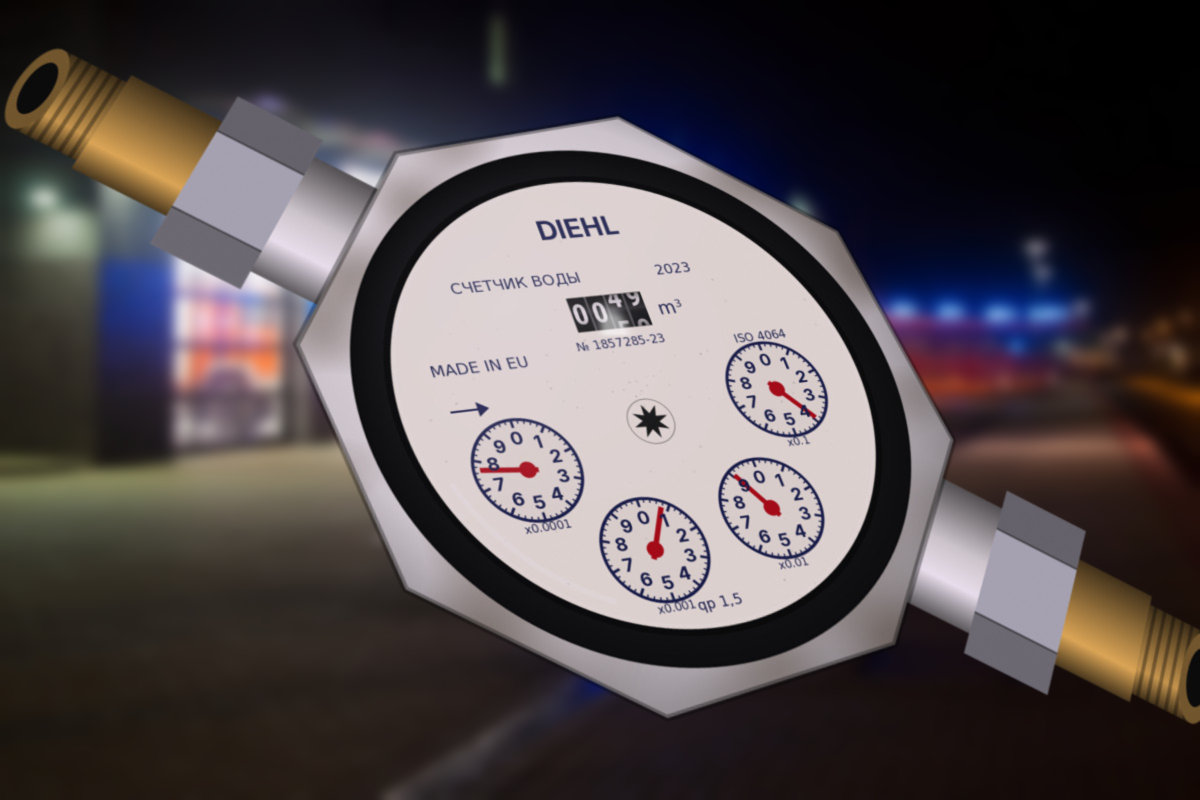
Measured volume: 49.3907 m³
